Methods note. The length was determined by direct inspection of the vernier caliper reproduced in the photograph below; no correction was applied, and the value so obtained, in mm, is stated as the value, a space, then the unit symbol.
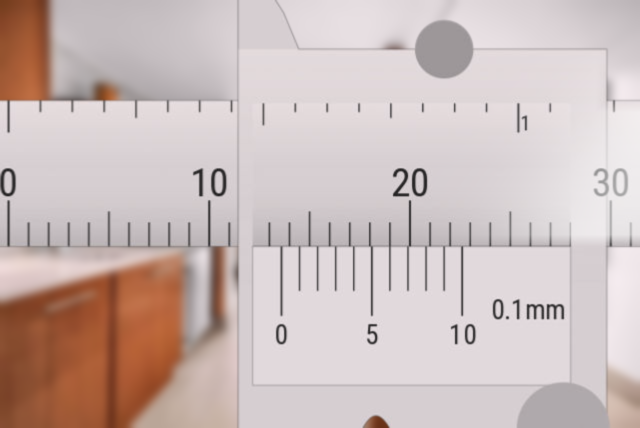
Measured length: 13.6 mm
